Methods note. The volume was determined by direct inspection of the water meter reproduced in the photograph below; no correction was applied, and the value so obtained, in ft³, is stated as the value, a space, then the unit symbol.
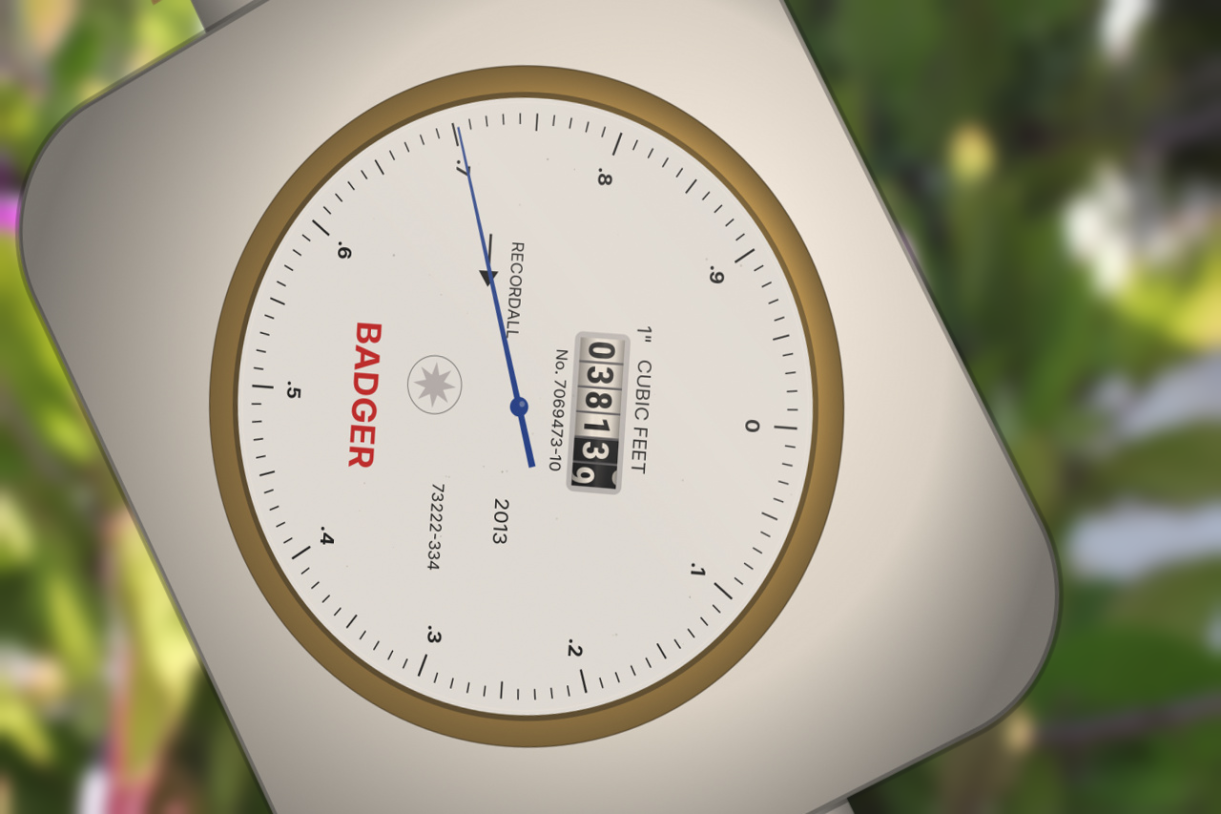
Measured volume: 38138.70 ft³
